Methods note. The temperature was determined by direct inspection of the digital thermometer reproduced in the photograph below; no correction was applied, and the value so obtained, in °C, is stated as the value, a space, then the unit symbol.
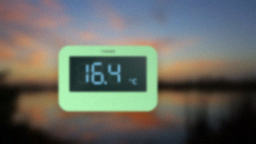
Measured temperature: 16.4 °C
